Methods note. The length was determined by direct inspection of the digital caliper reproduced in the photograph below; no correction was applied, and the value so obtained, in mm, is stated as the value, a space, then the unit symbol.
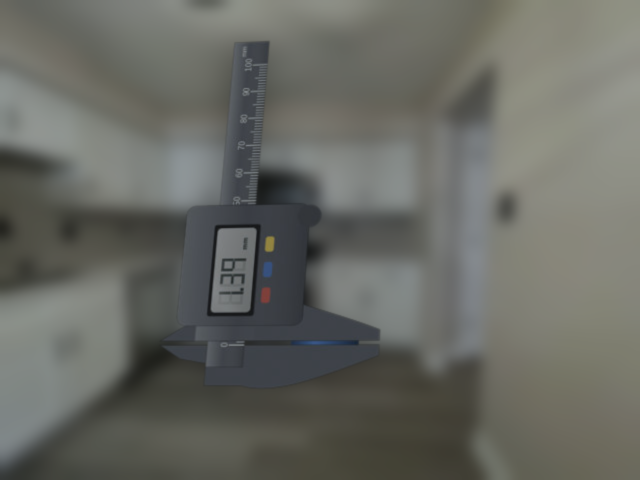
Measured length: 1.39 mm
